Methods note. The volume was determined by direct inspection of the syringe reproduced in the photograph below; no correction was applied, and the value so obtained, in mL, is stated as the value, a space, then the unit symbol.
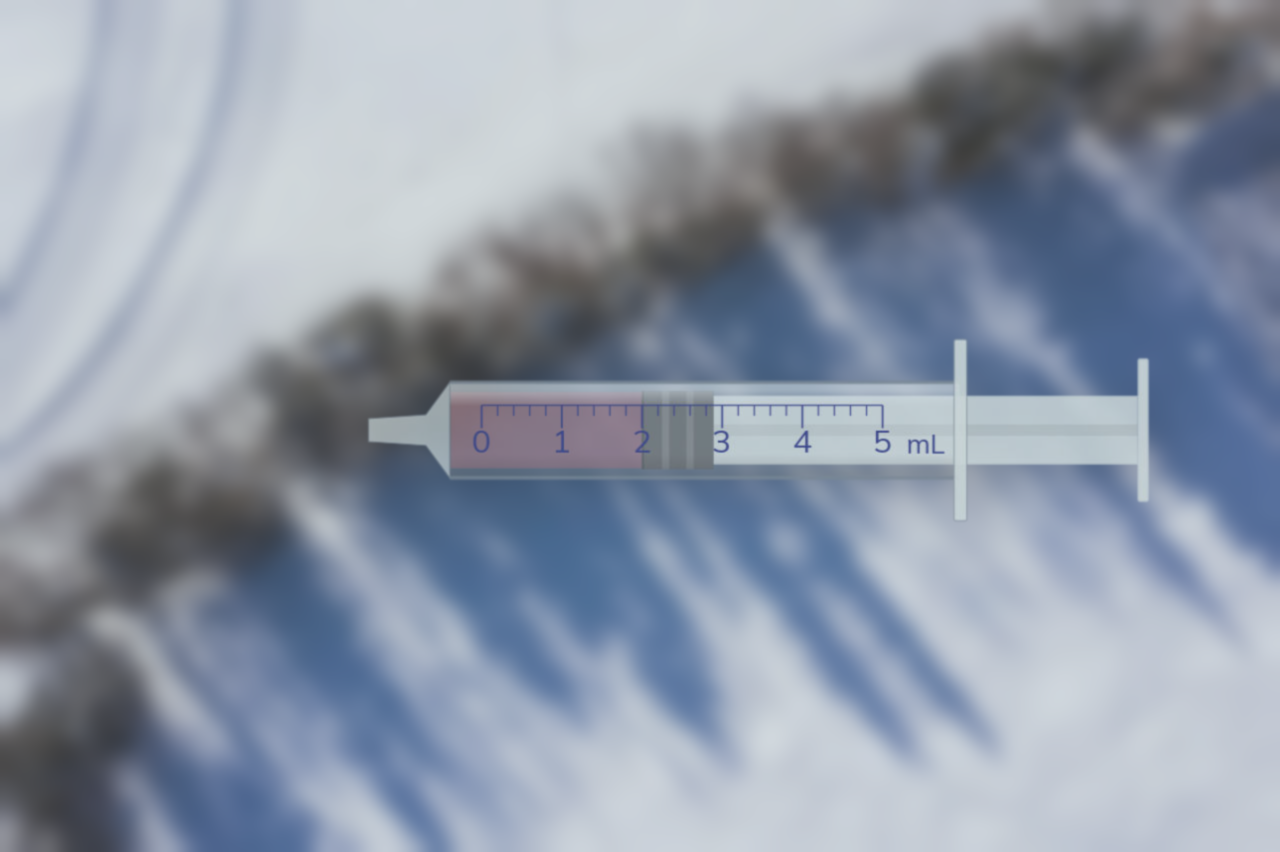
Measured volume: 2 mL
